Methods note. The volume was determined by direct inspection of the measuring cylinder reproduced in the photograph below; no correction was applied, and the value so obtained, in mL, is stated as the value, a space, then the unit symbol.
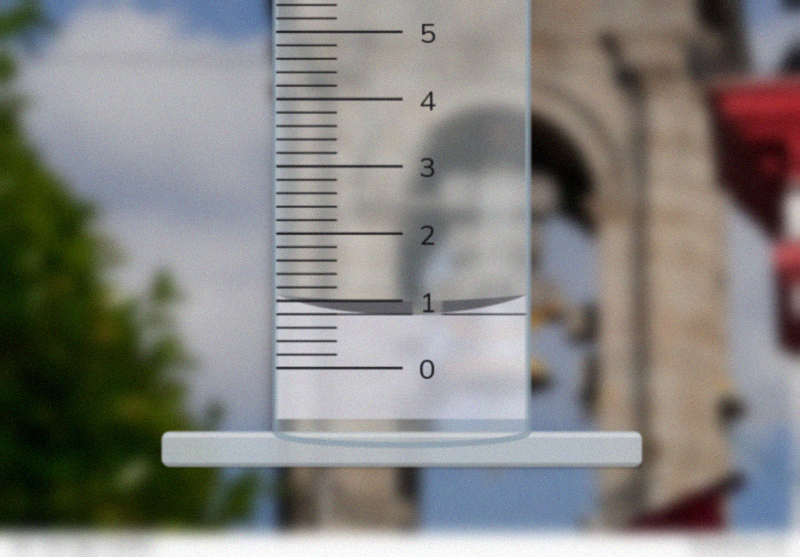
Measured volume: 0.8 mL
